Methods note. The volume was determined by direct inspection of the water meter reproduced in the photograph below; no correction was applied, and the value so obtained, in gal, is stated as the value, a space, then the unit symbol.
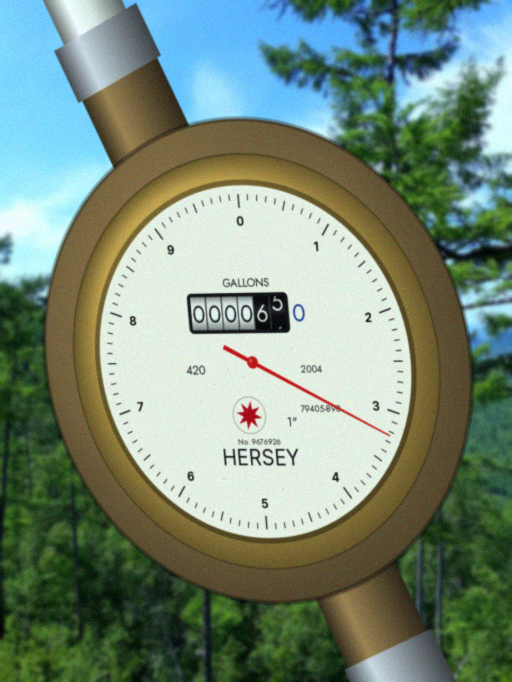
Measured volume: 653.2 gal
